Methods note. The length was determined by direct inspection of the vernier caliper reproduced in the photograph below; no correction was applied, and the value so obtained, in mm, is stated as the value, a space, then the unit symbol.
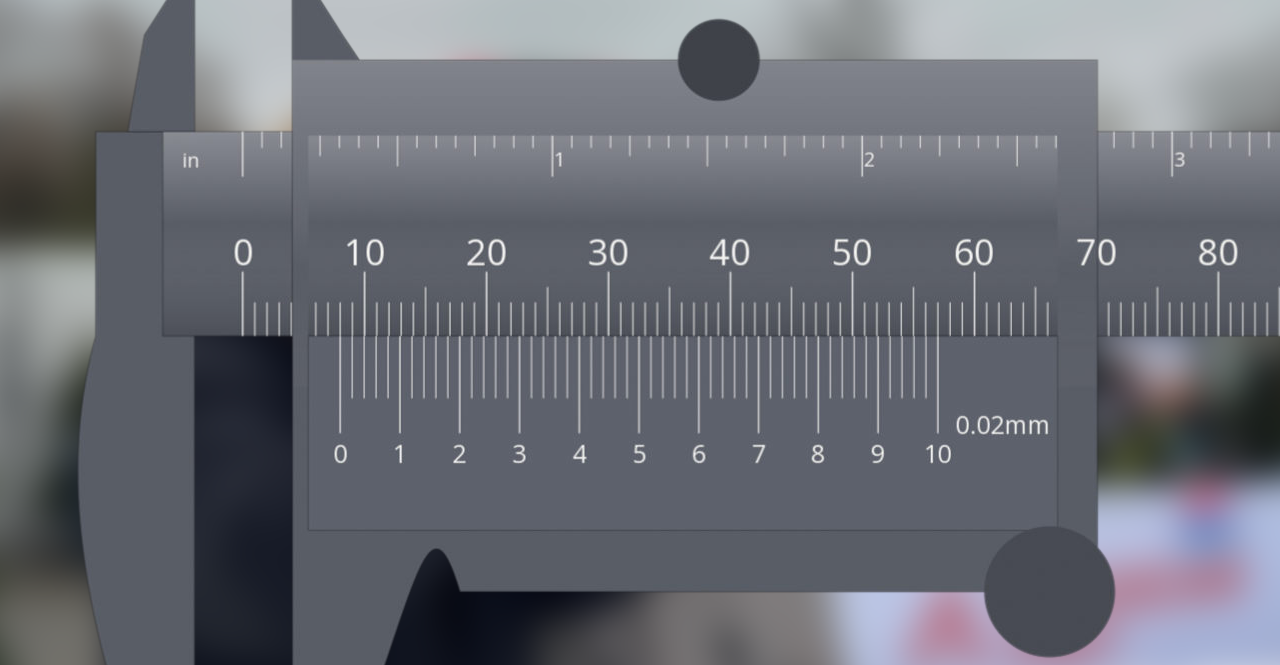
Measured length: 8.0 mm
